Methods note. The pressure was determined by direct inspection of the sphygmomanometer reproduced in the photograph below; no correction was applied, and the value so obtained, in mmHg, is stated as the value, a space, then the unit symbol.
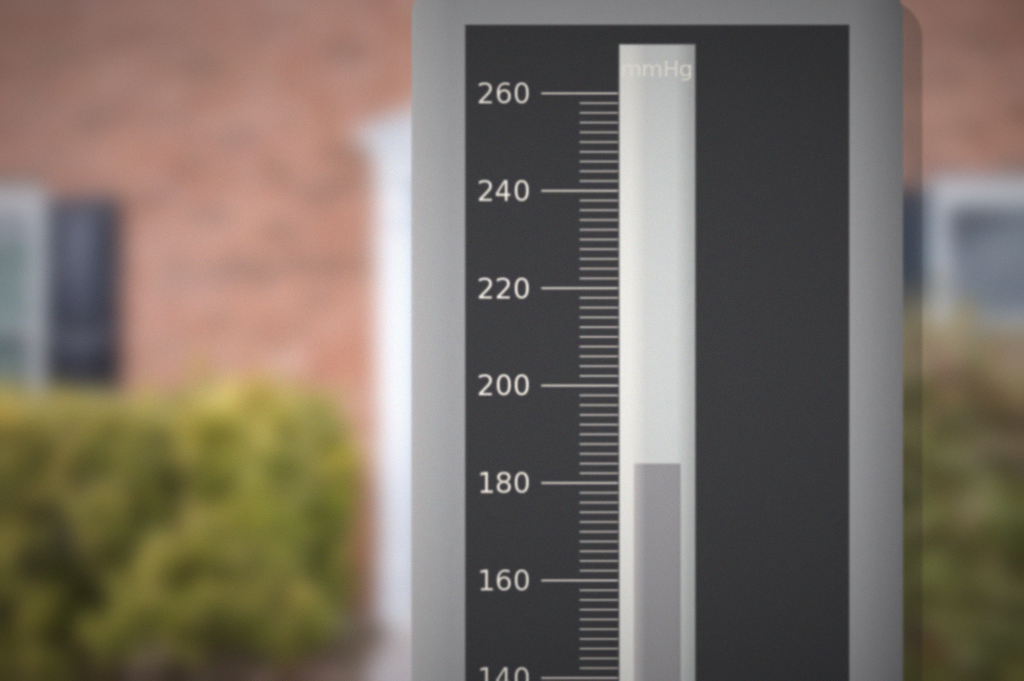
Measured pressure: 184 mmHg
